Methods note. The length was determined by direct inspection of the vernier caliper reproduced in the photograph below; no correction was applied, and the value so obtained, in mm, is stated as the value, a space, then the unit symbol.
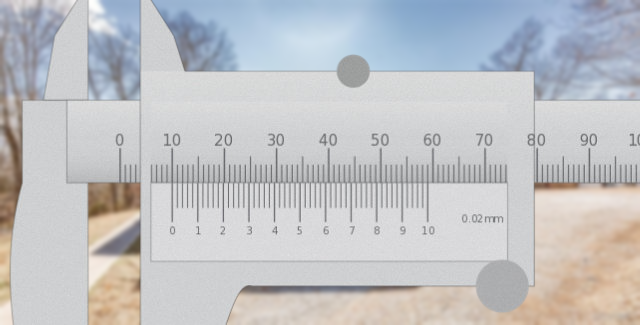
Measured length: 10.0 mm
